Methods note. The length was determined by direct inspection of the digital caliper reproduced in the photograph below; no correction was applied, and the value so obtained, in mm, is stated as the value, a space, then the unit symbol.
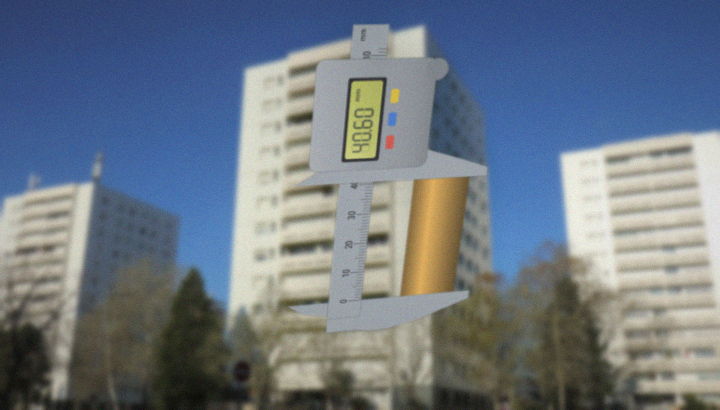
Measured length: 40.60 mm
